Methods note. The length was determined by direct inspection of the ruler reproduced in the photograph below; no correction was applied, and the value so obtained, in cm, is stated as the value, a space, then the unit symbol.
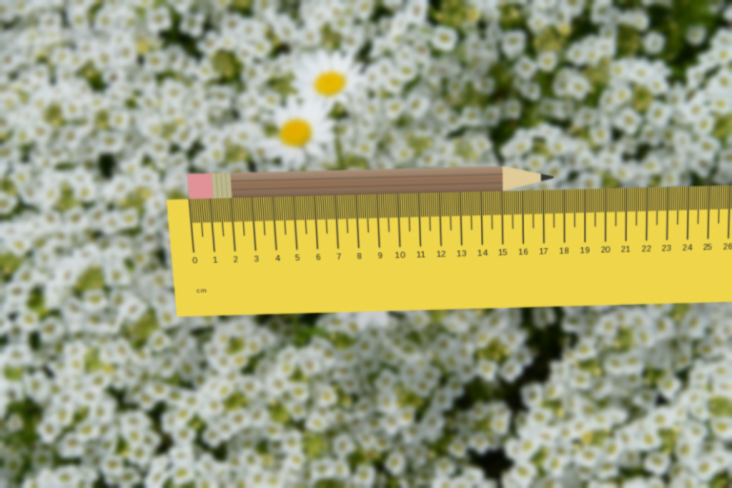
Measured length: 17.5 cm
